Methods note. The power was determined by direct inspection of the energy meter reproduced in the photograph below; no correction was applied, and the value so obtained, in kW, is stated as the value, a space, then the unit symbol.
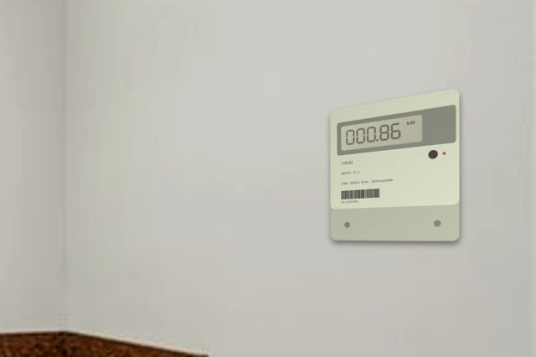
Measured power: 0.86 kW
